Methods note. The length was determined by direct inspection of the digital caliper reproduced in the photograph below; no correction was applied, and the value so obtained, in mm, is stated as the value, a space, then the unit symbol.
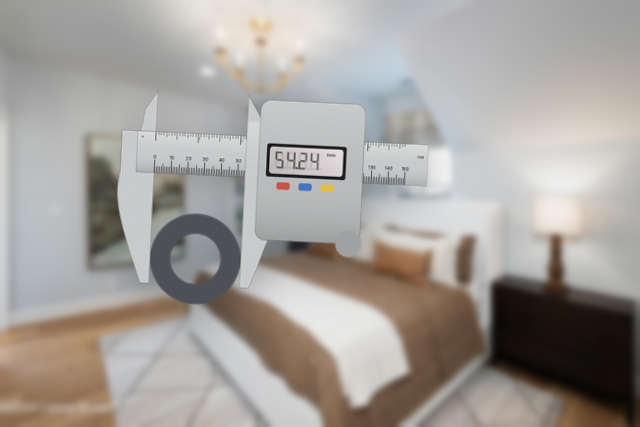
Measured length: 54.24 mm
